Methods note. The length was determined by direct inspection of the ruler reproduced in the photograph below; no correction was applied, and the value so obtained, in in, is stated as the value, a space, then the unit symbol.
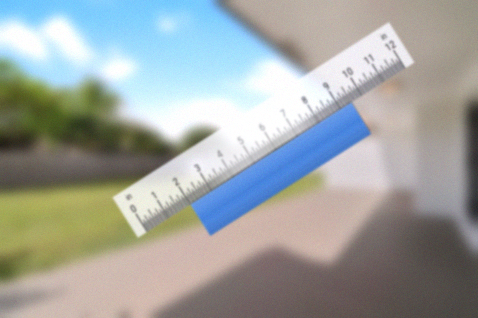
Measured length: 7.5 in
